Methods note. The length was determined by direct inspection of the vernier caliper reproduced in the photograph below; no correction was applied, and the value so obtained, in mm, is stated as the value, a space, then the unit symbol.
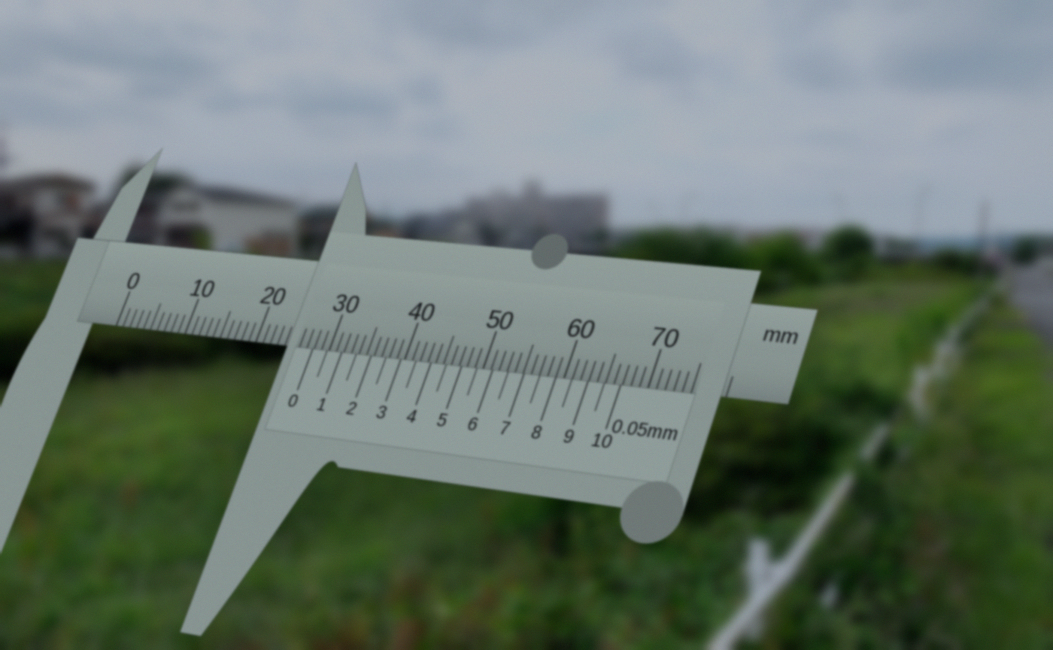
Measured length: 27.8 mm
